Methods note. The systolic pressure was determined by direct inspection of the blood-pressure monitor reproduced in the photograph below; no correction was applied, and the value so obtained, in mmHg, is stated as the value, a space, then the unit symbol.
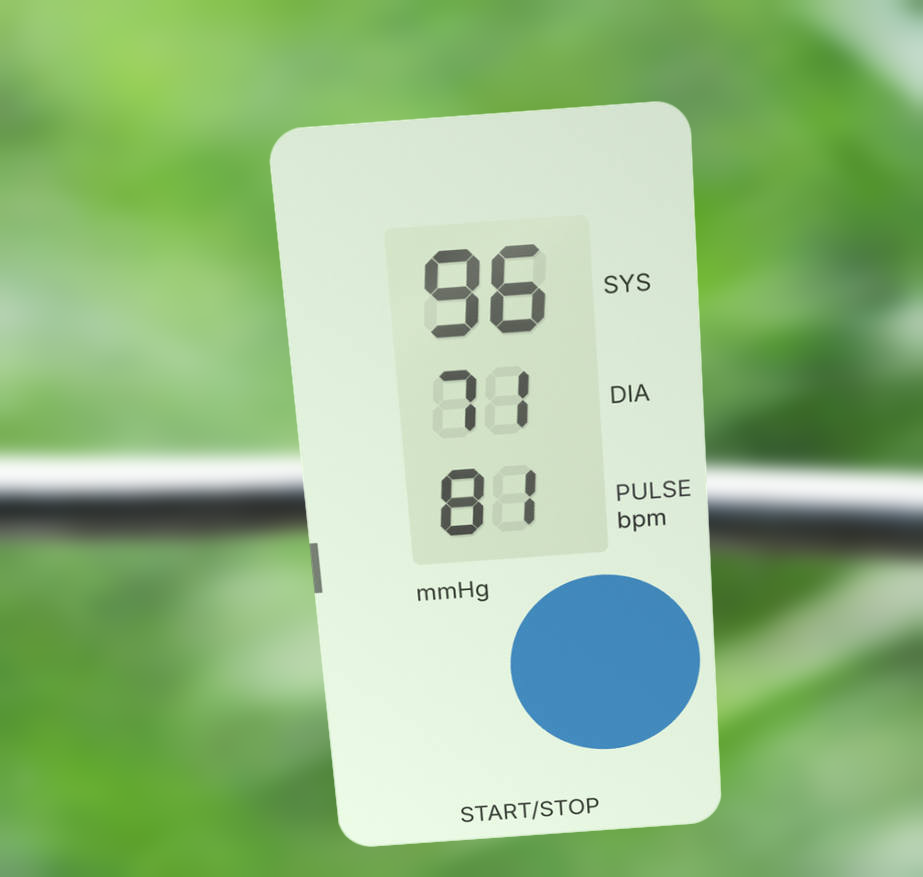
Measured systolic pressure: 96 mmHg
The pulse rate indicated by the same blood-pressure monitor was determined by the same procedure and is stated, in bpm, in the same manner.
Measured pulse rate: 81 bpm
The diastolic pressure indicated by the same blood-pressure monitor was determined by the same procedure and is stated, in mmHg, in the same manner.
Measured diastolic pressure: 71 mmHg
